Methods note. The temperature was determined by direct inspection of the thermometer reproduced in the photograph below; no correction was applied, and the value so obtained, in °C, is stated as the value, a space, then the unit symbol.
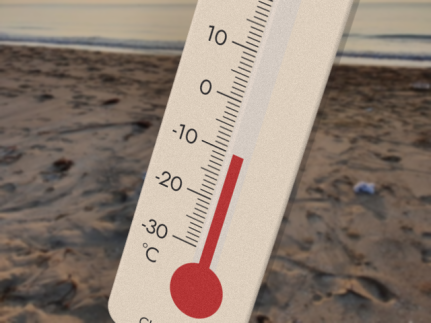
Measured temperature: -10 °C
